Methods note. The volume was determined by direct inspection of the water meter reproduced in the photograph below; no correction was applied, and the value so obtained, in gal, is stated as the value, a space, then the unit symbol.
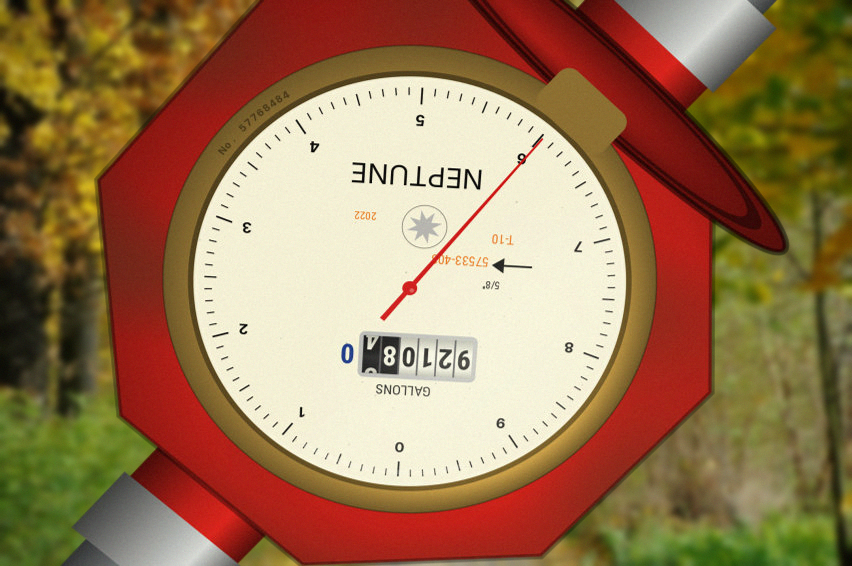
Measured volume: 9210836.0 gal
